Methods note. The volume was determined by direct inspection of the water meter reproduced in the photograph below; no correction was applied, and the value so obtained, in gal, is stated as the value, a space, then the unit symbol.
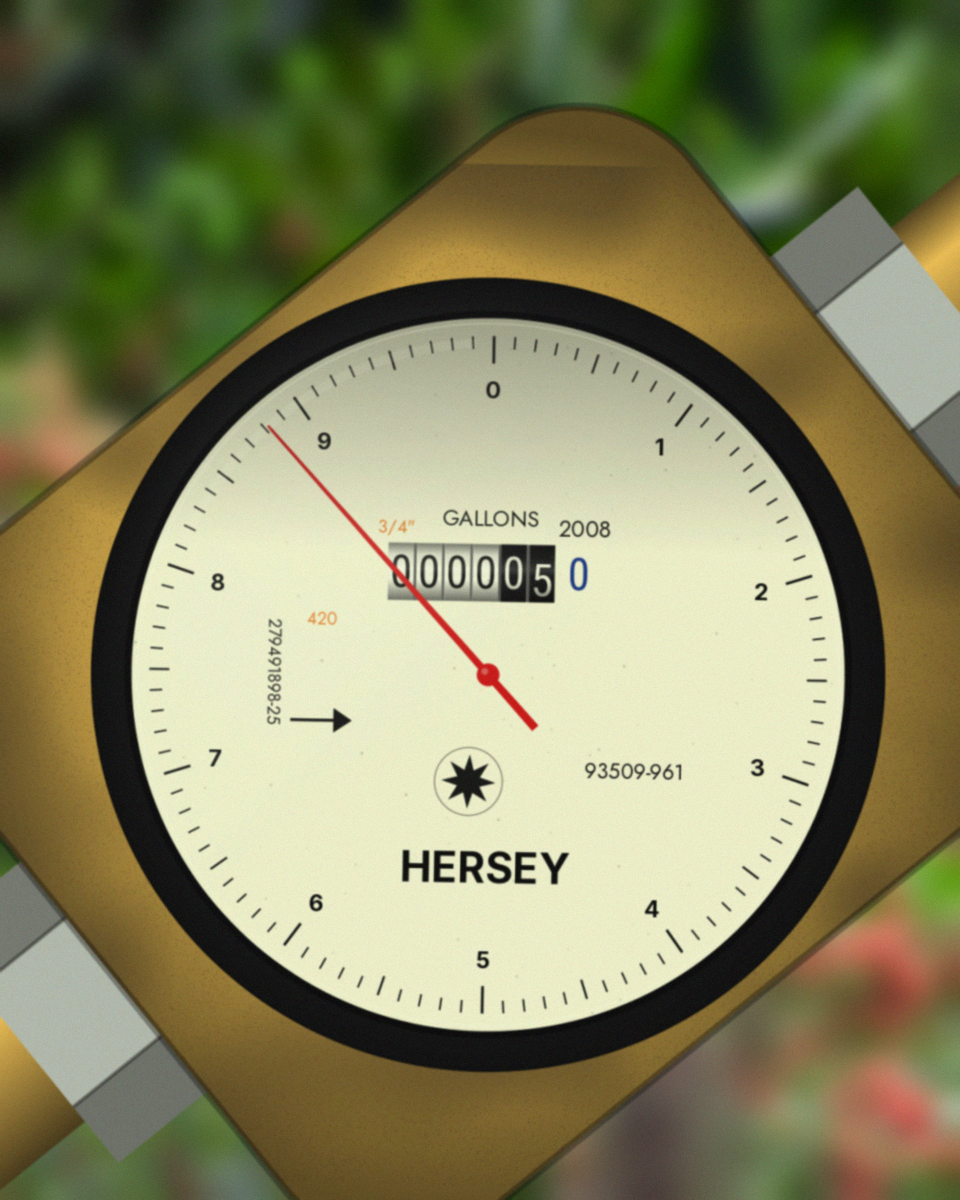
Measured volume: 48.8 gal
